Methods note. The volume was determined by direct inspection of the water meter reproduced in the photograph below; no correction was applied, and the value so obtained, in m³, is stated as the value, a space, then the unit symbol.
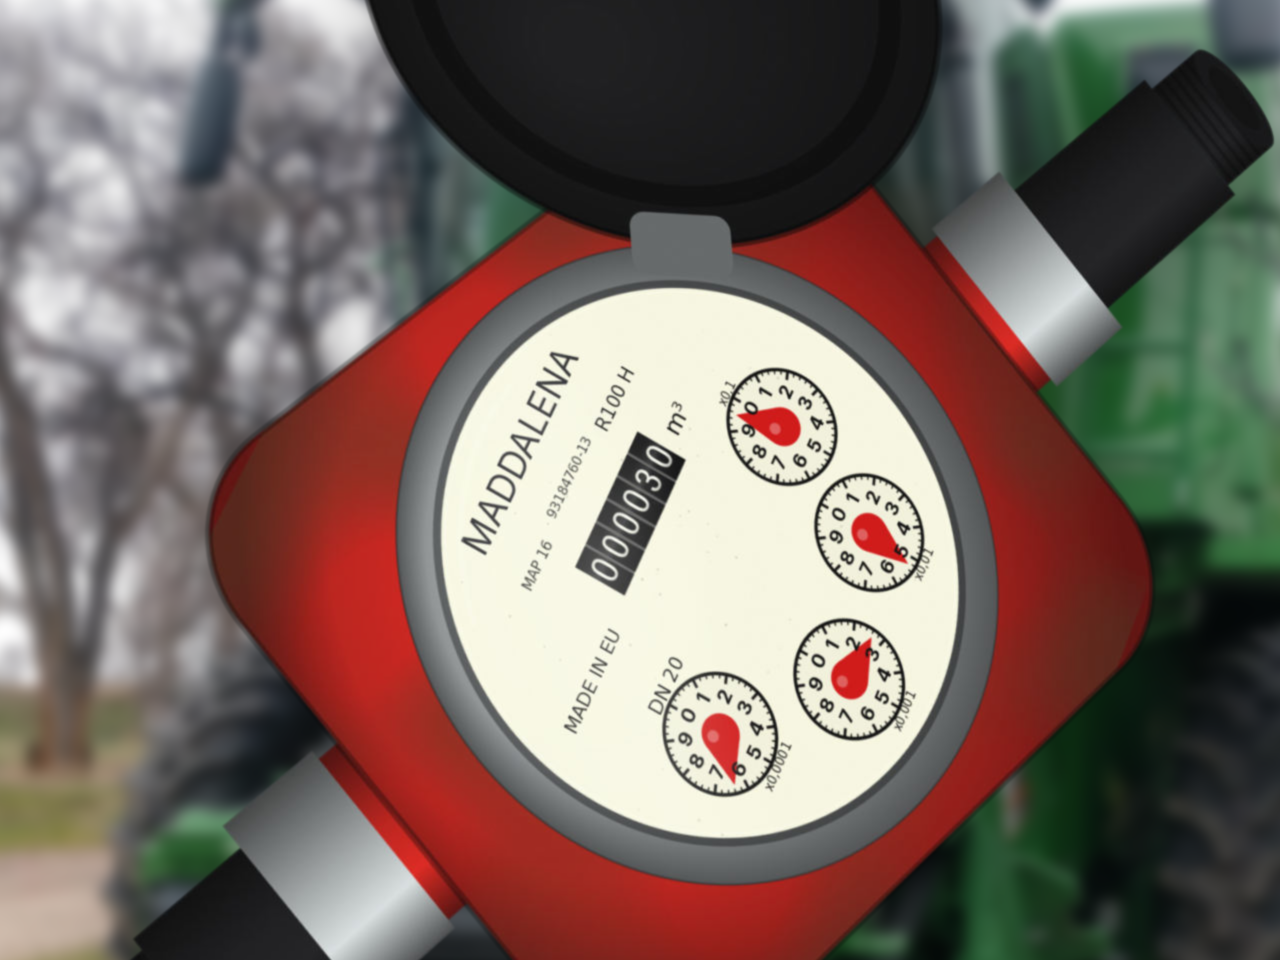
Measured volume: 29.9526 m³
